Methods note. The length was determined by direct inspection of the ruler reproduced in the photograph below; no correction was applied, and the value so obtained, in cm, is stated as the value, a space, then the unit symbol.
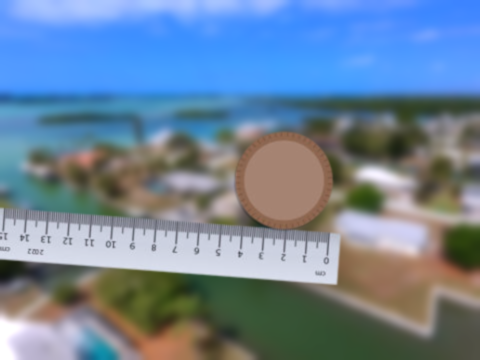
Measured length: 4.5 cm
